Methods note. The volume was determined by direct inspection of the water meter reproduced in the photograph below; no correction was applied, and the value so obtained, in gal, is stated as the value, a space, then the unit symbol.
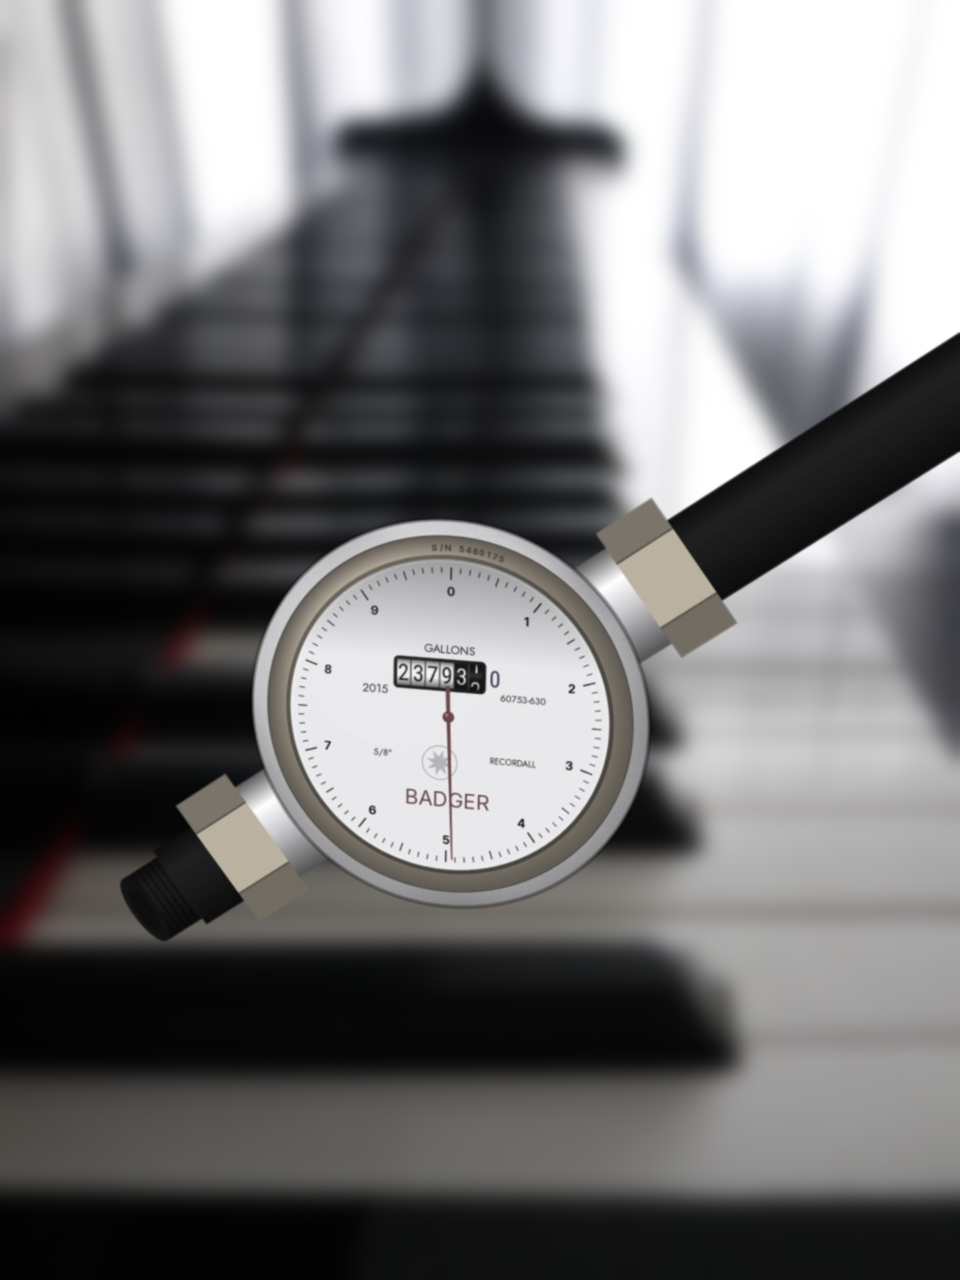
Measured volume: 2379314.9 gal
